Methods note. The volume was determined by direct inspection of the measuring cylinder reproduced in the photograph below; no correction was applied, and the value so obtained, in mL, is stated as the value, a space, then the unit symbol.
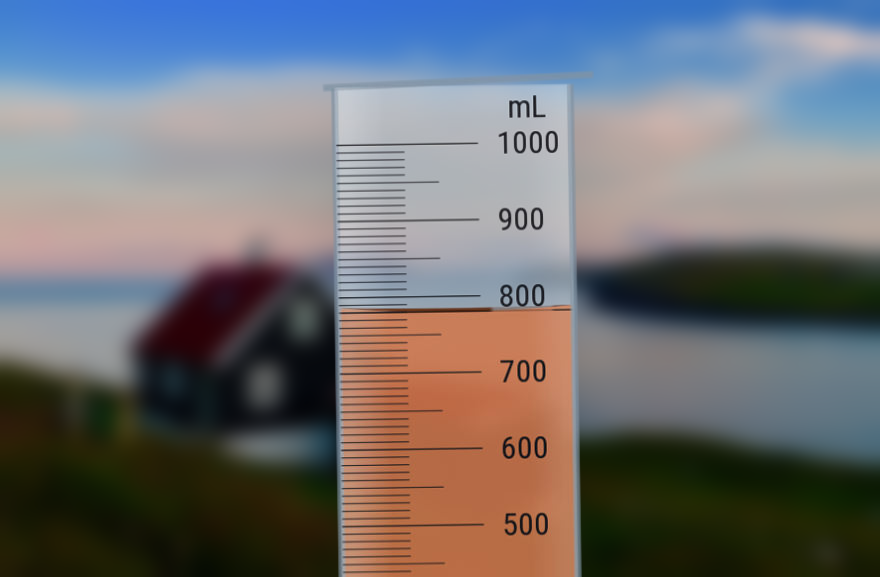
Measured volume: 780 mL
